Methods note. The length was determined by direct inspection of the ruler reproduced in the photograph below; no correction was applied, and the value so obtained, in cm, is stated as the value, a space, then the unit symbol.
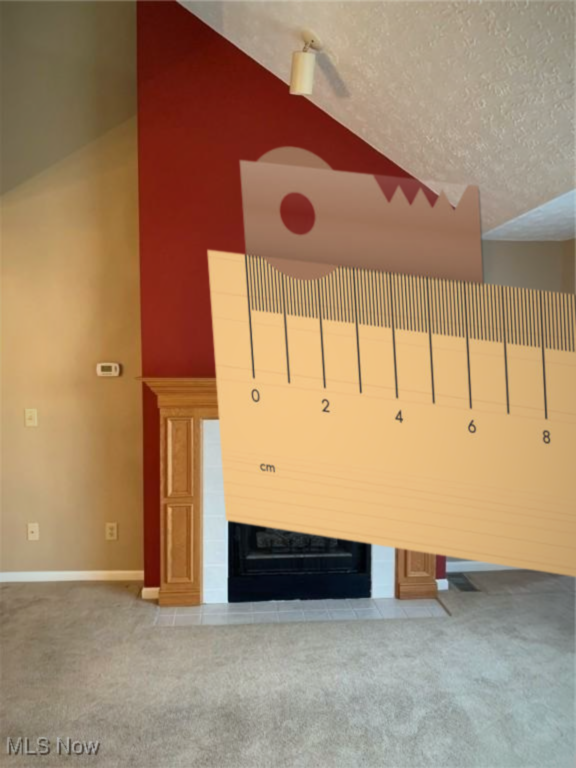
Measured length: 6.5 cm
